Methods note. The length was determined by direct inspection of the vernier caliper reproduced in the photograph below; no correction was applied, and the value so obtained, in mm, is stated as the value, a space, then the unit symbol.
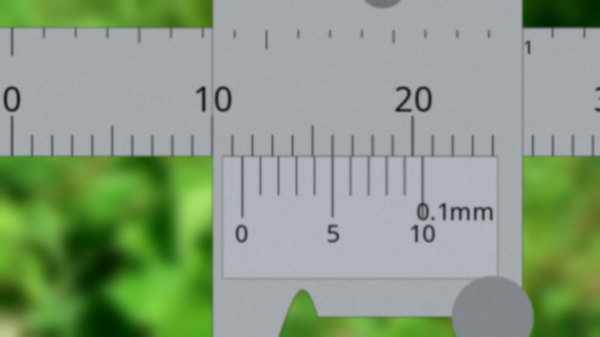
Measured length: 11.5 mm
